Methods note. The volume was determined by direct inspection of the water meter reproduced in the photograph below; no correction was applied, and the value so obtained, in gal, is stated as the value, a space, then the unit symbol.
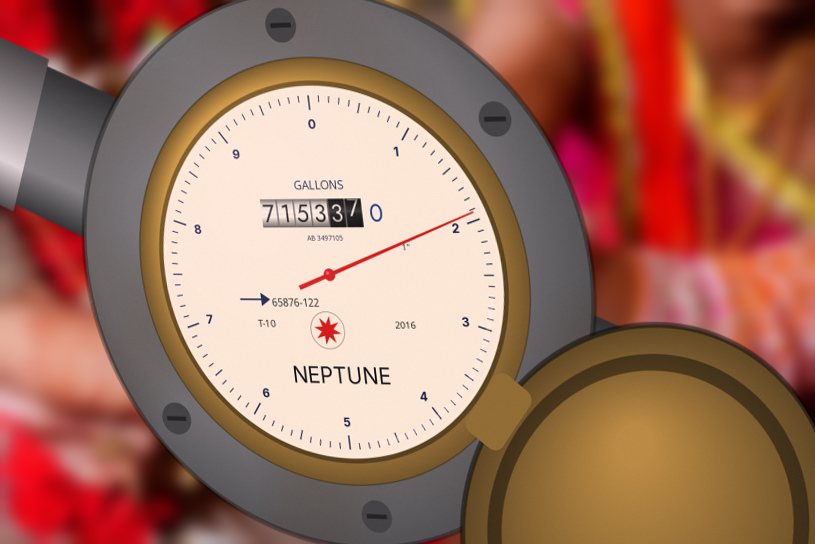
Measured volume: 7153371.9 gal
